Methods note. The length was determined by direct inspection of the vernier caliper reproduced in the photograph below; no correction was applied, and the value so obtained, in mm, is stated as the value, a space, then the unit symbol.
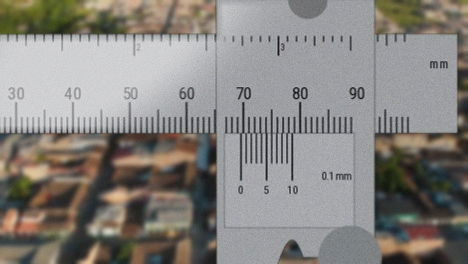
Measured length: 69.6 mm
